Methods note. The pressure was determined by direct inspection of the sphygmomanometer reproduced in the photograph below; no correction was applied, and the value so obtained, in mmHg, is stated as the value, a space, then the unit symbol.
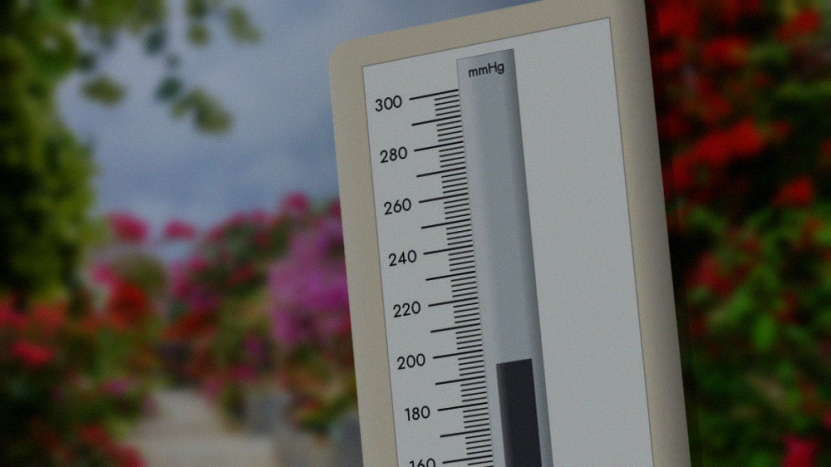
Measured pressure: 194 mmHg
